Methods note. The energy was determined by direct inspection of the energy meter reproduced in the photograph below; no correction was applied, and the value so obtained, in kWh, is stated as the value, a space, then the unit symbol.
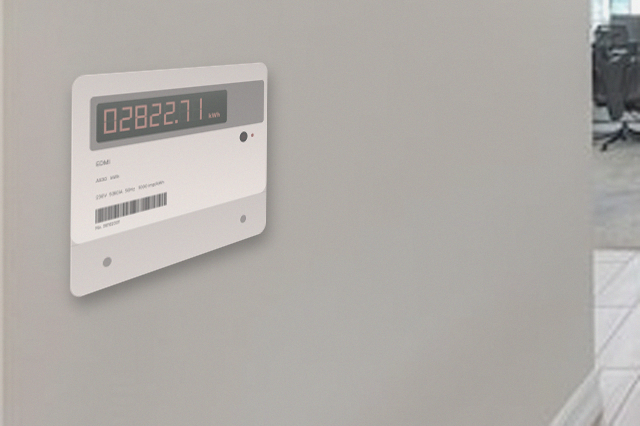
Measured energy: 2822.71 kWh
